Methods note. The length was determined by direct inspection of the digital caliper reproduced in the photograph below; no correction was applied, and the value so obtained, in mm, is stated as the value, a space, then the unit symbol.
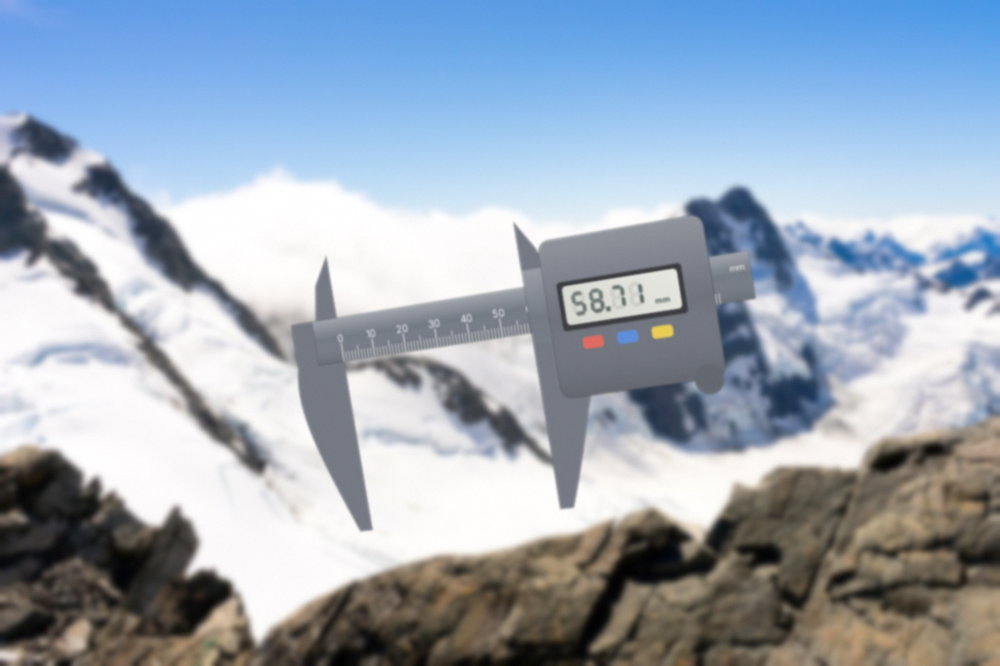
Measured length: 58.71 mm
